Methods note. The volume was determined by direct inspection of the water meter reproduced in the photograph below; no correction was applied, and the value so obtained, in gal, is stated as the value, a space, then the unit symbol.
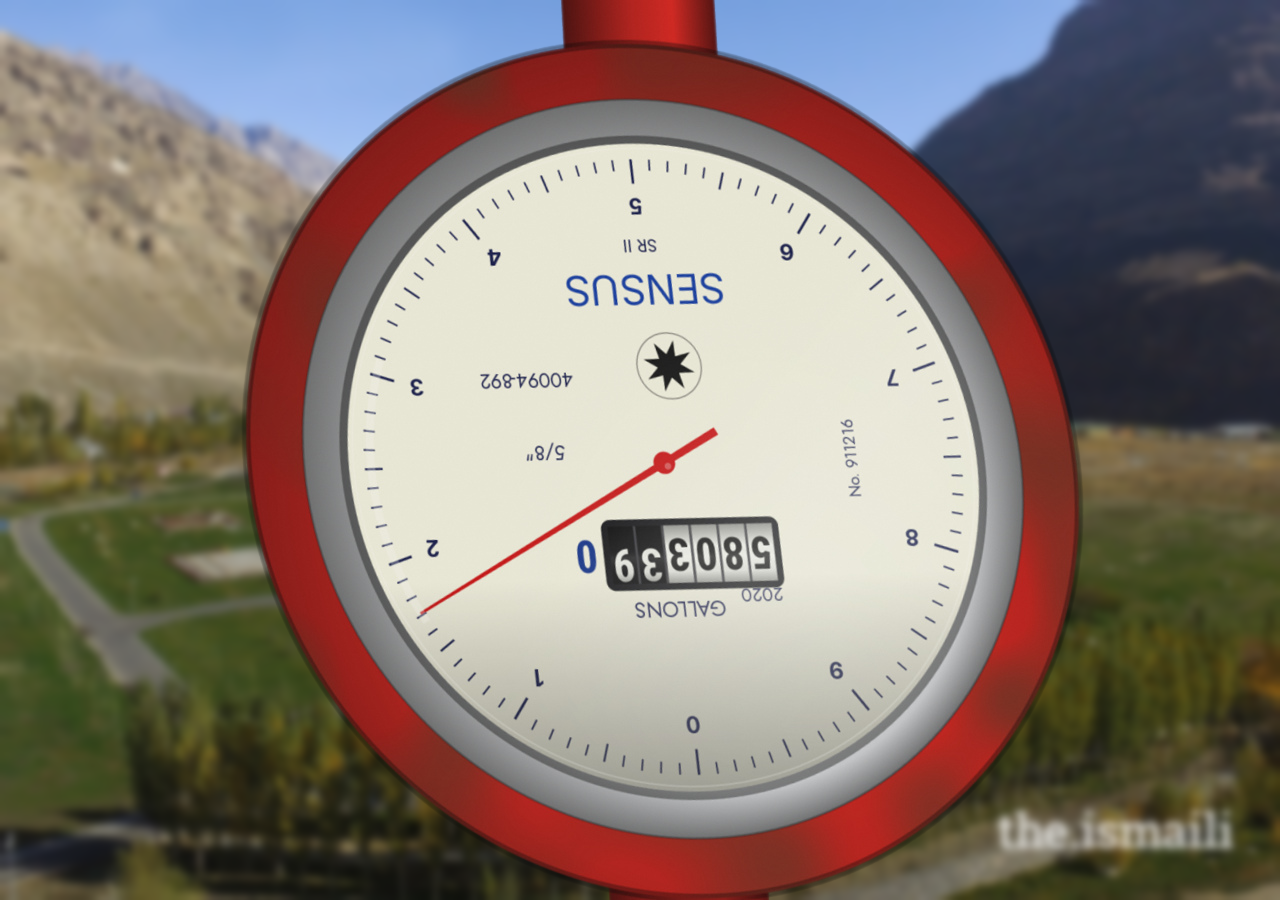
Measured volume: 5803391.7 gal
